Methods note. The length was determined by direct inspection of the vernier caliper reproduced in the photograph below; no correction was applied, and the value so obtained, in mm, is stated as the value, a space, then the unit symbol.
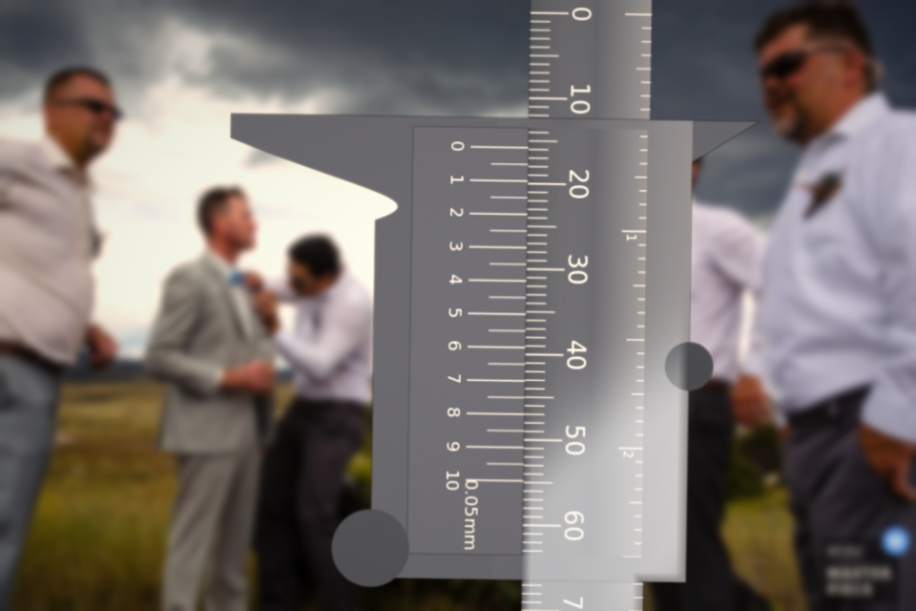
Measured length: 15.8 mm
